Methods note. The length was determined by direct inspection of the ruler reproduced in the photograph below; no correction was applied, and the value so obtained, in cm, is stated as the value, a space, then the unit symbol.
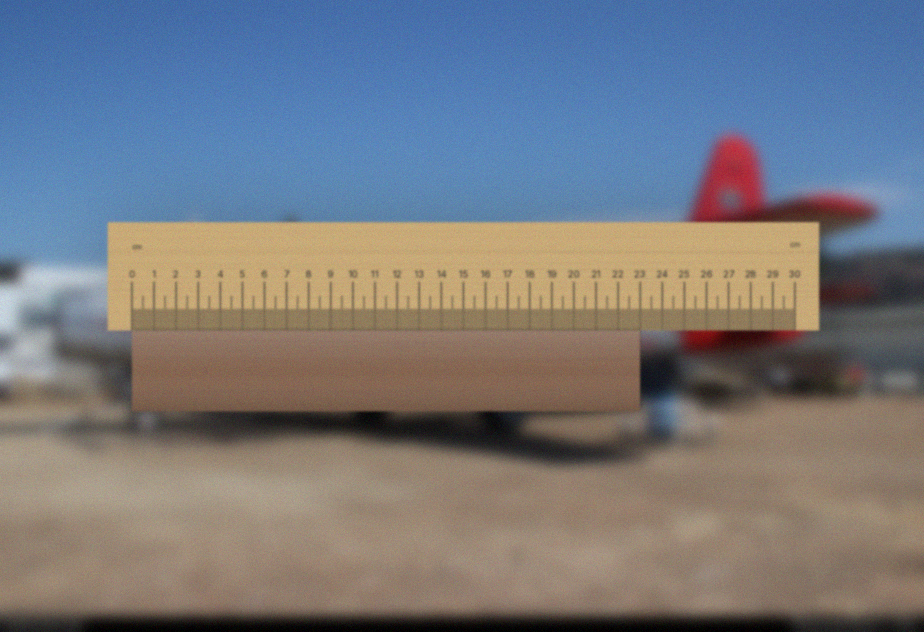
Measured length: 23 cm
